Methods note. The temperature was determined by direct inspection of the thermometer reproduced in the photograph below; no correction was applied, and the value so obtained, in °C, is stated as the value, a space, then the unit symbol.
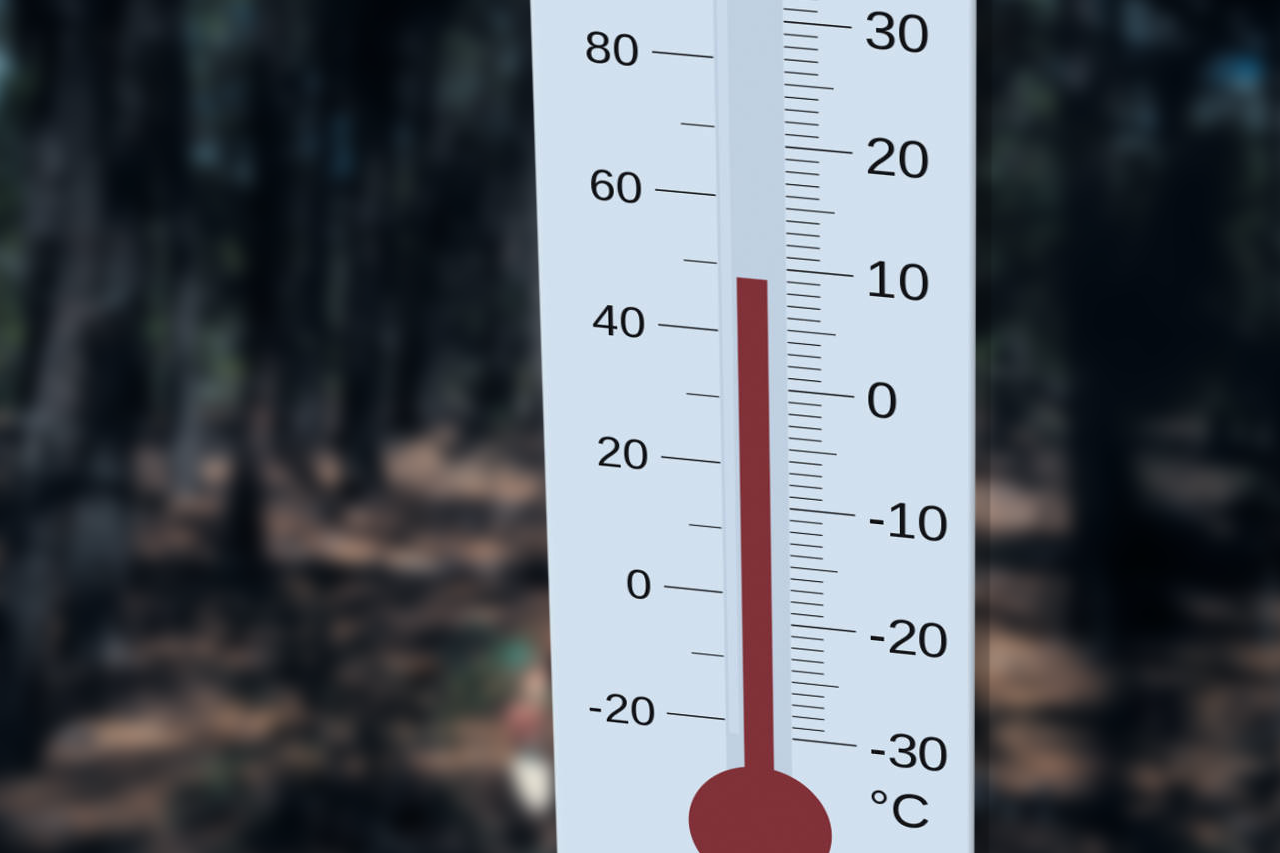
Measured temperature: 9 °C
